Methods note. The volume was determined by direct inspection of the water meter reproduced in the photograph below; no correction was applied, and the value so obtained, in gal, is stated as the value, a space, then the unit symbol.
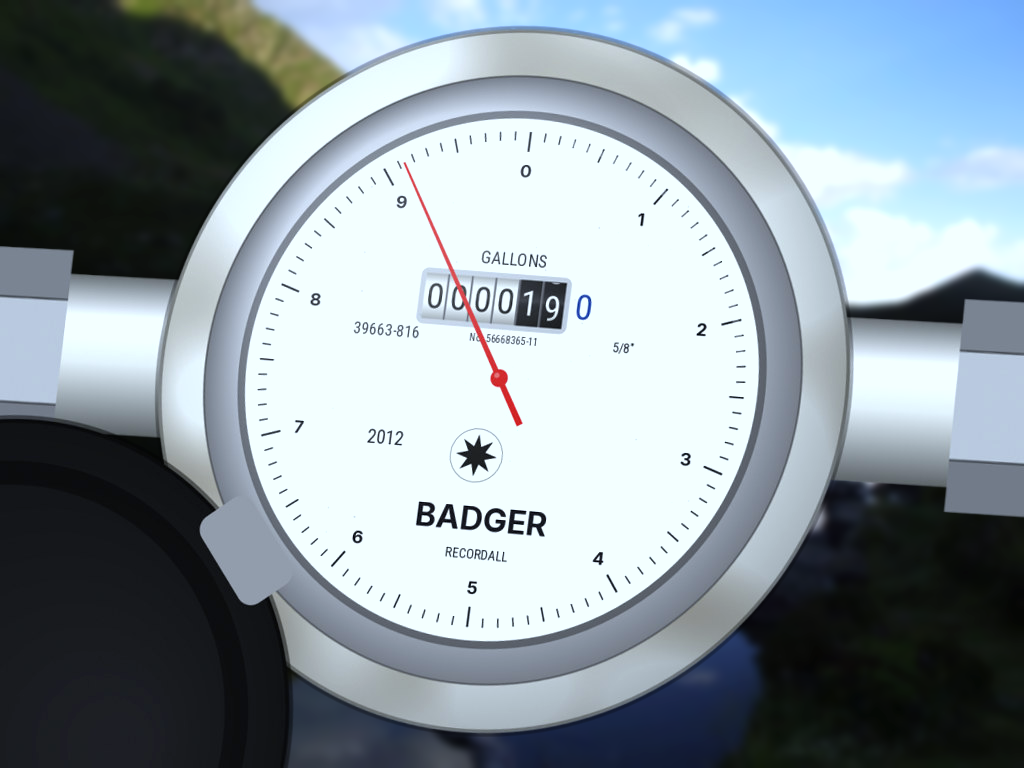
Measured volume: 189.1 gal
